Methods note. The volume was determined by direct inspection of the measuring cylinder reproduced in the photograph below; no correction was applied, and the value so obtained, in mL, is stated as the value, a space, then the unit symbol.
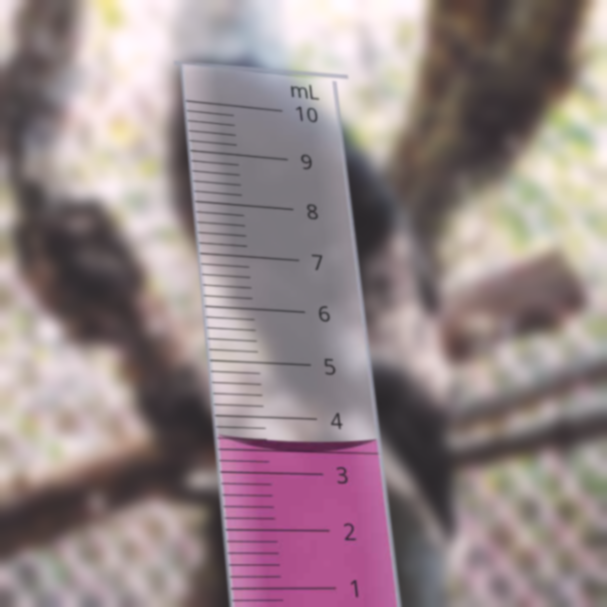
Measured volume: 3.4 mL
